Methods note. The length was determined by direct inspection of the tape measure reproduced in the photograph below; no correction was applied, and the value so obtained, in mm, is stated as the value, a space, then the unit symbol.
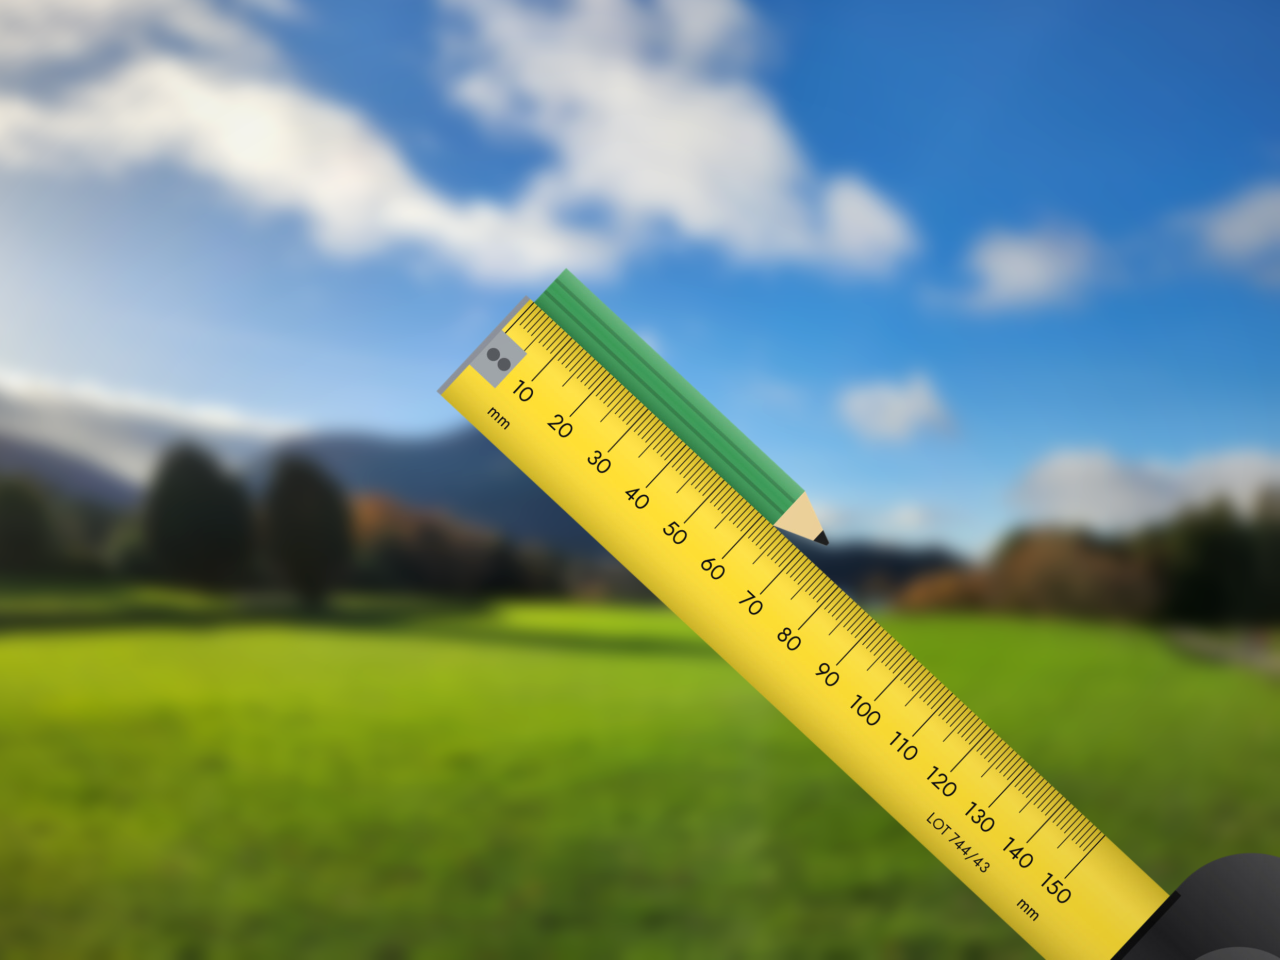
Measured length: 73 mm
